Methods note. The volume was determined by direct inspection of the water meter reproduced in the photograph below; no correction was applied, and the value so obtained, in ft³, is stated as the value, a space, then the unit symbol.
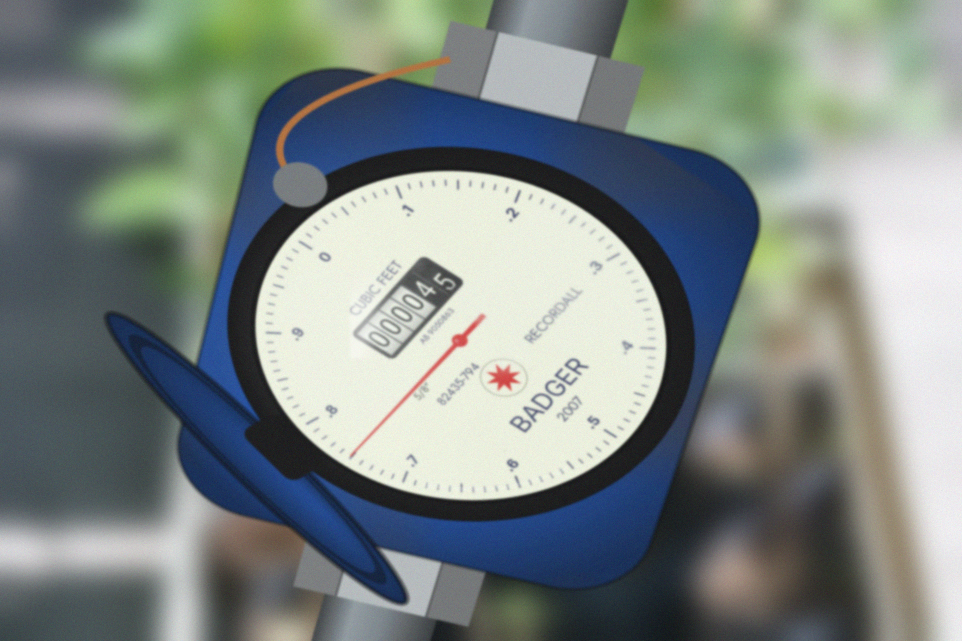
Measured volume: 44.75 ft³
